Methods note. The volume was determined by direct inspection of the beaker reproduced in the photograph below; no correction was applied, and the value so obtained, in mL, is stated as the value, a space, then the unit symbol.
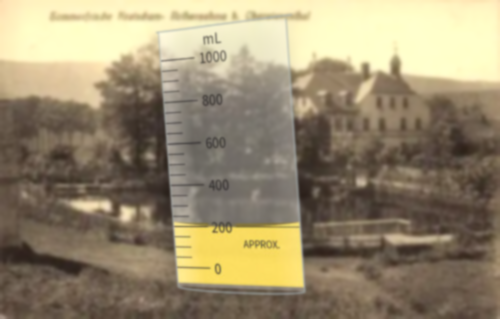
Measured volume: 200 mL
